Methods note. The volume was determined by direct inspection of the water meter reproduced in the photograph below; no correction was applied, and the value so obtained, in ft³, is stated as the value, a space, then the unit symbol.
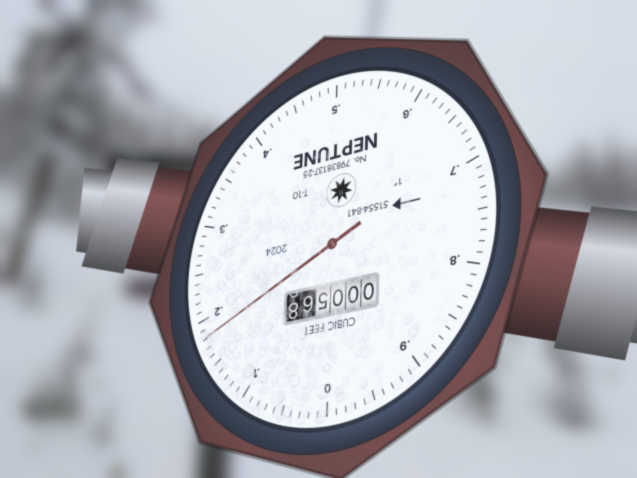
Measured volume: 568.18 ft³
